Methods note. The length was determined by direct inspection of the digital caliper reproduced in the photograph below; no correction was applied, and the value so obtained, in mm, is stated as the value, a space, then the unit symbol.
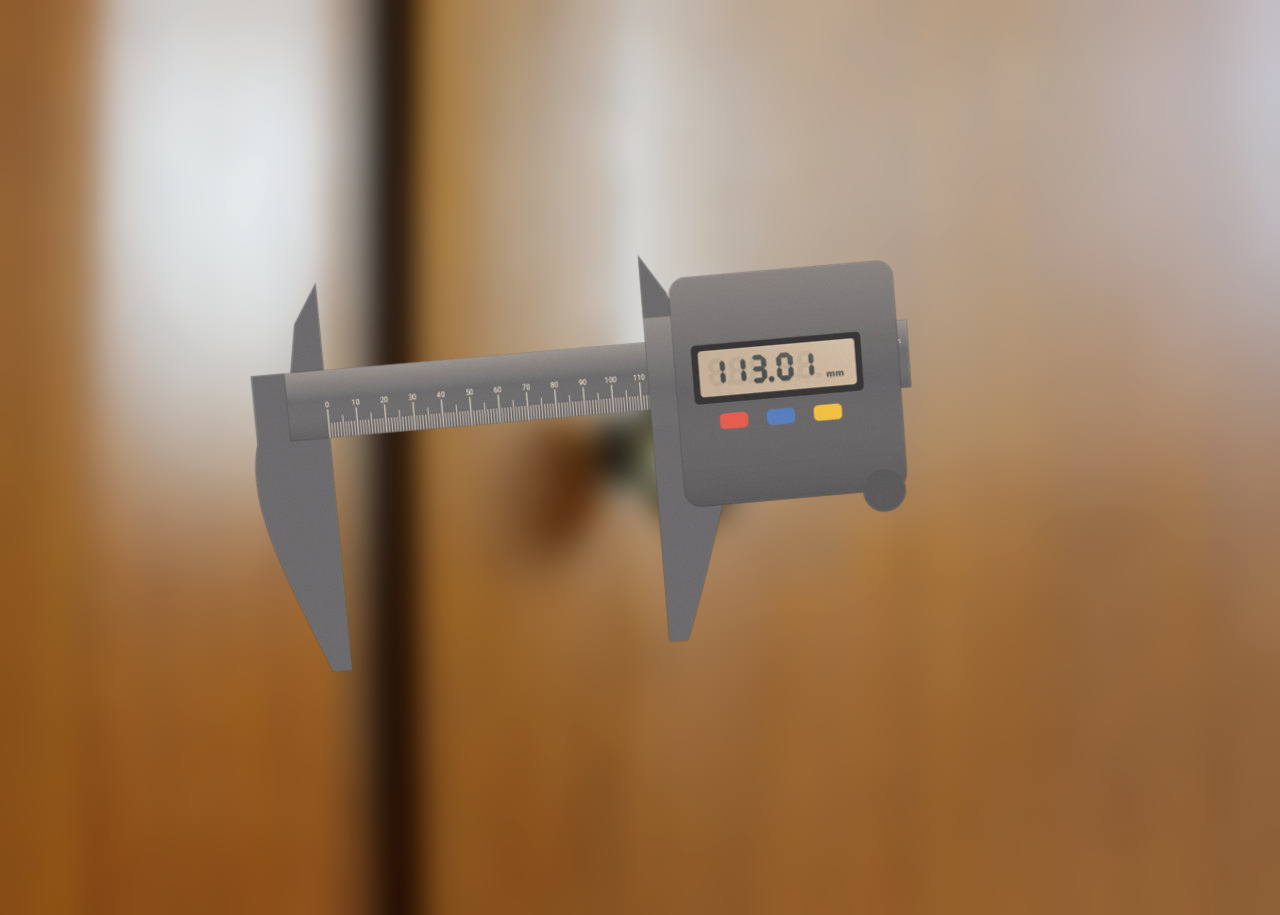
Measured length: 113.01 mm
